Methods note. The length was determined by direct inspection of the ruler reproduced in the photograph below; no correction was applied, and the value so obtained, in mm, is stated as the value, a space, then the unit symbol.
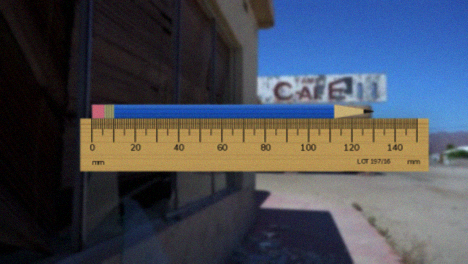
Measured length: 130 mm
